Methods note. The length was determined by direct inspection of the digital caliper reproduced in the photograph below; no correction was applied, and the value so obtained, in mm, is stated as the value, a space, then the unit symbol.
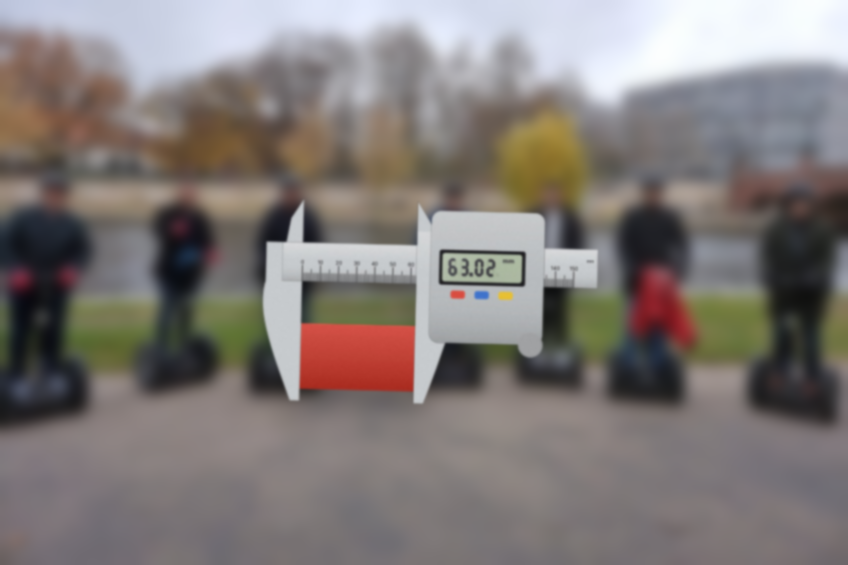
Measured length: 63.02 mm
